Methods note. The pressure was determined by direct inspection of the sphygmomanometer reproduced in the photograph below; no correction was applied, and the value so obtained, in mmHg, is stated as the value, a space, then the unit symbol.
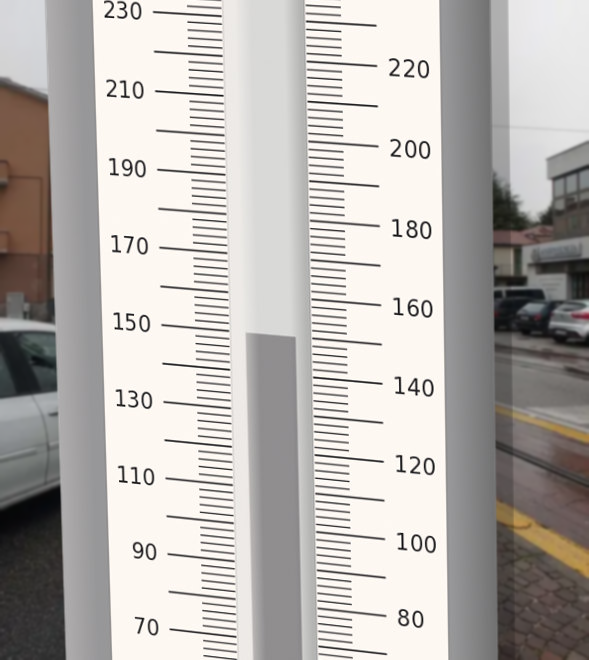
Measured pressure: 150 mmHg
